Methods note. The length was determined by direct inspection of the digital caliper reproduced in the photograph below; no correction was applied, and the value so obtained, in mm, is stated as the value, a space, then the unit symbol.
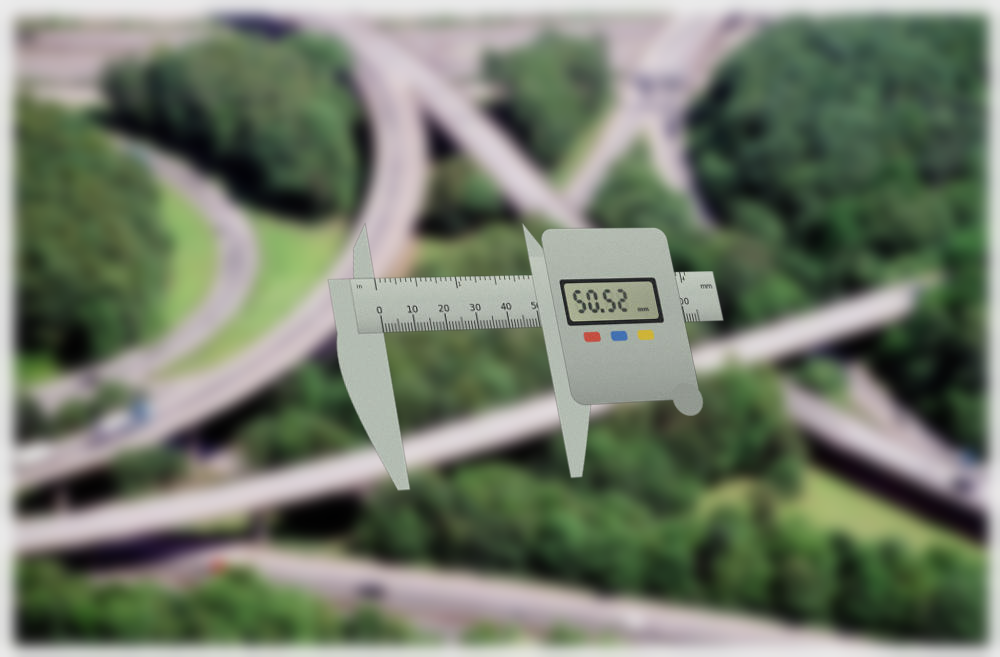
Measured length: 50.52 mm
